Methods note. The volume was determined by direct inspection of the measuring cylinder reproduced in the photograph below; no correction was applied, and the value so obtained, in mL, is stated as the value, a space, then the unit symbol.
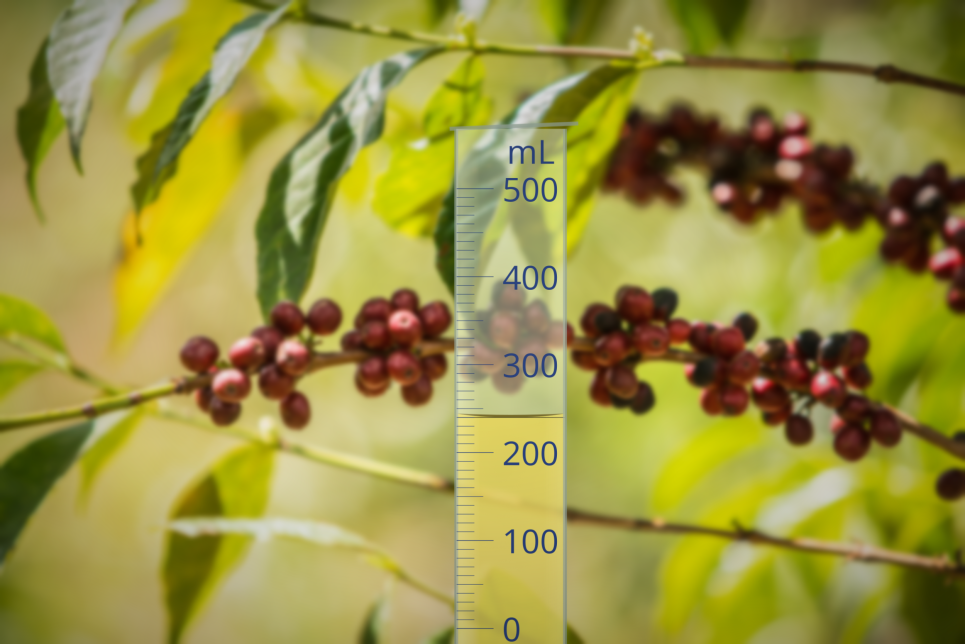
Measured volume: 240 mL
